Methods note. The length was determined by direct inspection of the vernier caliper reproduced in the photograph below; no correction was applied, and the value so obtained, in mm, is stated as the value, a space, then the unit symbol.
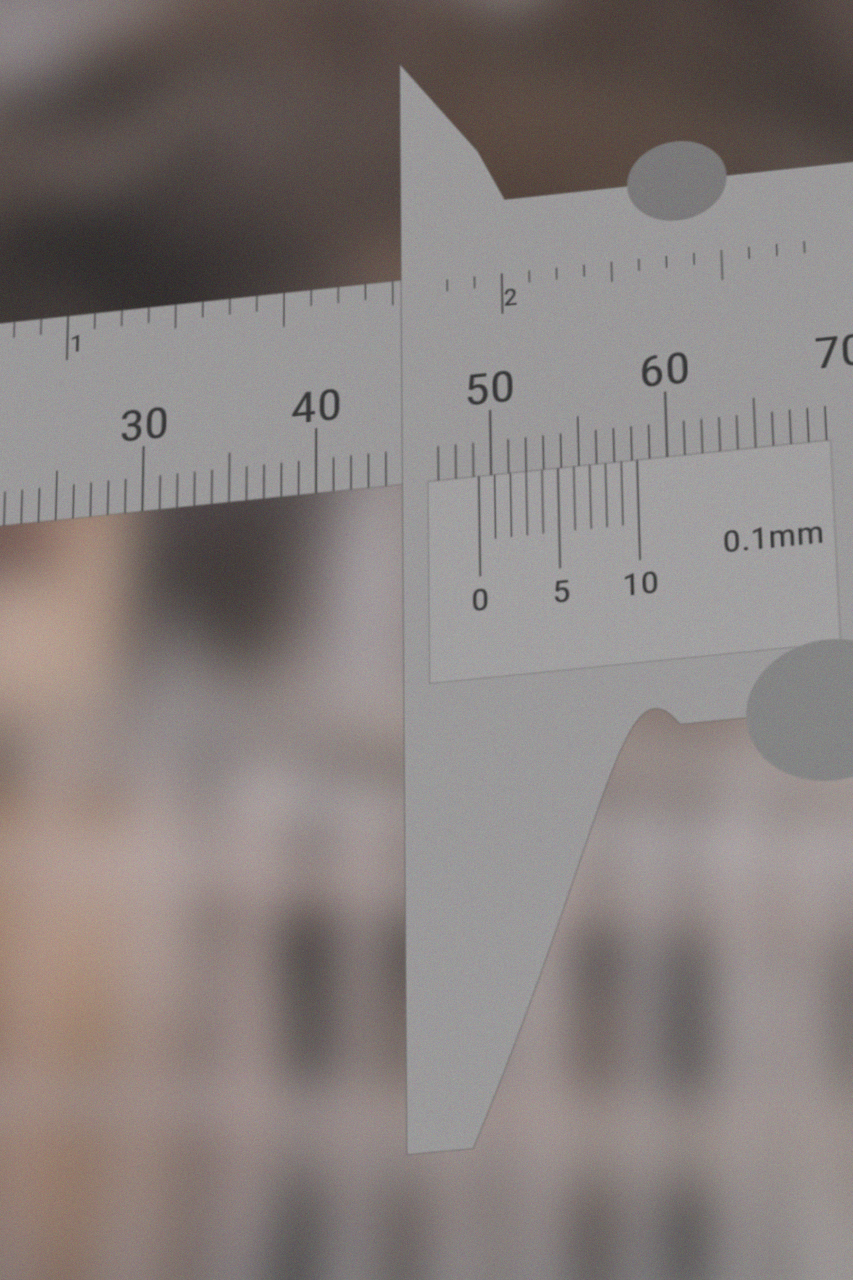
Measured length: 49.3 mm
